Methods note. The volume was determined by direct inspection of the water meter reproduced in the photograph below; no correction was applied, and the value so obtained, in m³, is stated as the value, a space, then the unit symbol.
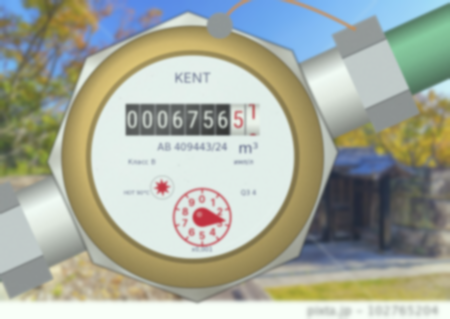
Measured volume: 6756.512 m³
